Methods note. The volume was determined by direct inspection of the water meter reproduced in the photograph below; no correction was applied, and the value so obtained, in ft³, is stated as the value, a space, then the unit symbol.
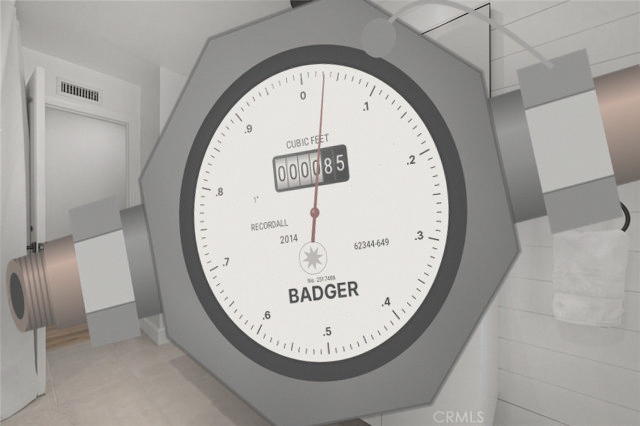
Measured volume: 85.03 ft³
